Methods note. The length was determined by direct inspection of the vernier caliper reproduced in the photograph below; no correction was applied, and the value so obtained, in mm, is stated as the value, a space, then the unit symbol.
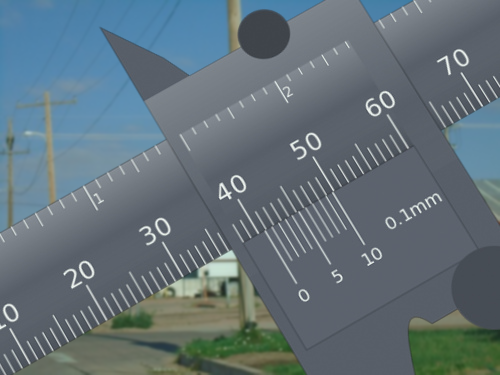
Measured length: 40.8 mm
